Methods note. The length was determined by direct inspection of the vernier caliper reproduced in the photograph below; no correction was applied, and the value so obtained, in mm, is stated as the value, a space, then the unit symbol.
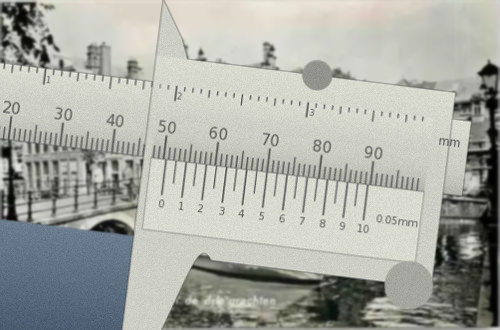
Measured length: 50.5 mm
